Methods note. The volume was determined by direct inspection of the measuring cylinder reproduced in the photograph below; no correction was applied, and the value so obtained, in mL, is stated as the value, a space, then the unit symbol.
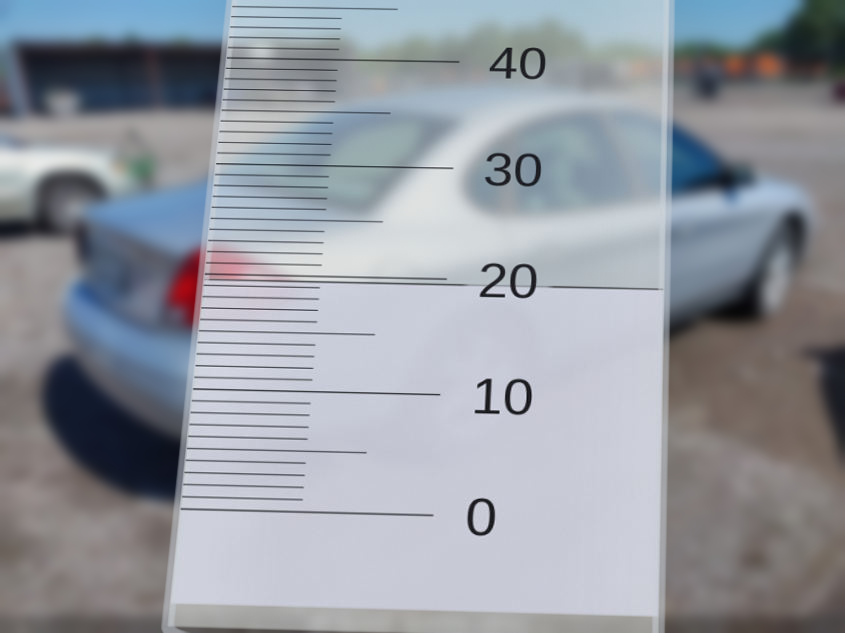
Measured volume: 19.5 mL
